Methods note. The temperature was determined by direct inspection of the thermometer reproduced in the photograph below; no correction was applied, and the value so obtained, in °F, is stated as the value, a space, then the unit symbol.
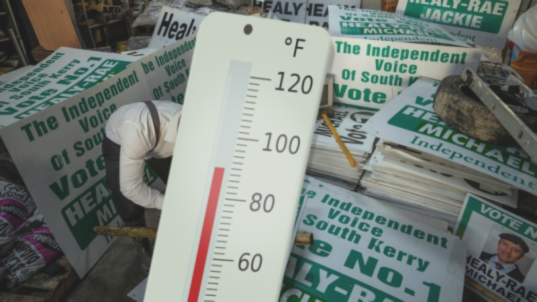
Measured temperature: 90 °F
